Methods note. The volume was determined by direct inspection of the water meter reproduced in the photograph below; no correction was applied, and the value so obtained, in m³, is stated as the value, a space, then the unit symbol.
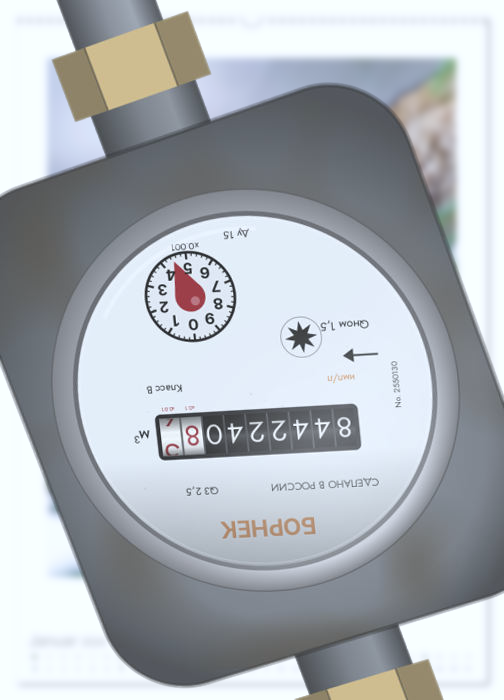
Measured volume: 8442240.854 m³
